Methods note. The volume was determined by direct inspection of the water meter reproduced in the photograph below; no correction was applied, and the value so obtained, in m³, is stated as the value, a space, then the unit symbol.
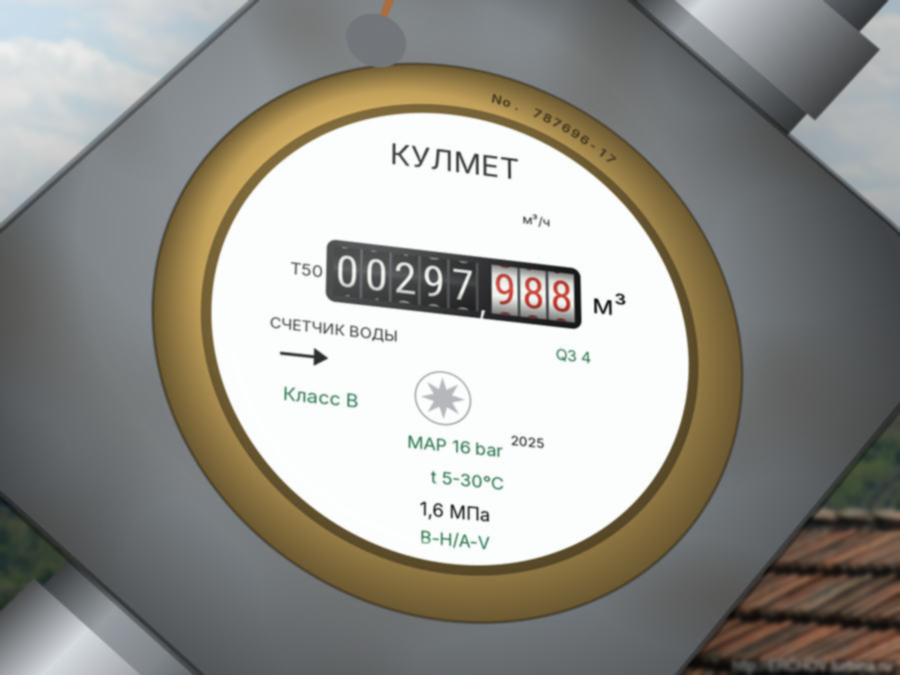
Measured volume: 297.988 m³
